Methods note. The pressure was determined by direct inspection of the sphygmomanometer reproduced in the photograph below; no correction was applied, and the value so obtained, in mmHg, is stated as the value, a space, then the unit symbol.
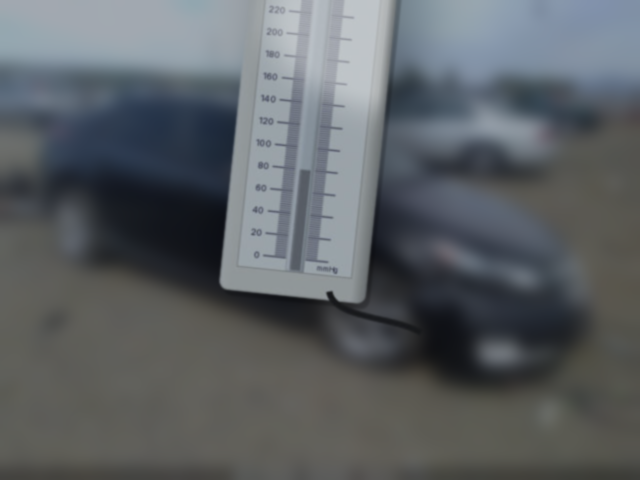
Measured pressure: 80 mmHg
